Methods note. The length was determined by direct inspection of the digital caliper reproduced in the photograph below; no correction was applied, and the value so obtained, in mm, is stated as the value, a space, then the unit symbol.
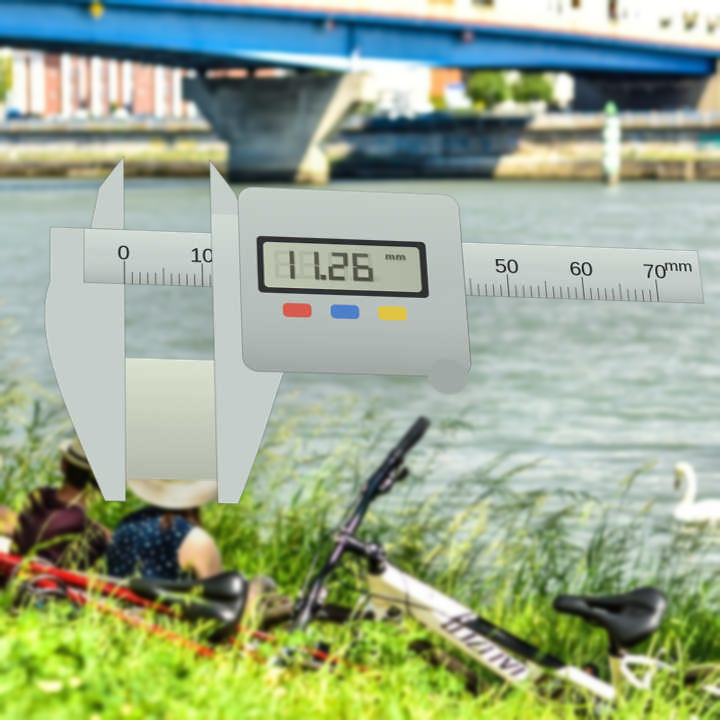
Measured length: 11.26 mm
